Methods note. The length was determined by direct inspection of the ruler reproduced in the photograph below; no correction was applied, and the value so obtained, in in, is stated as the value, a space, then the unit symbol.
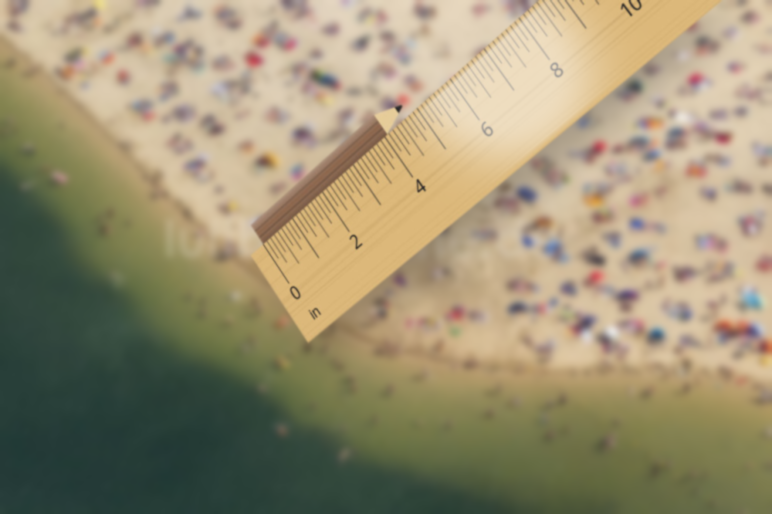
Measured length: 4.75 in
